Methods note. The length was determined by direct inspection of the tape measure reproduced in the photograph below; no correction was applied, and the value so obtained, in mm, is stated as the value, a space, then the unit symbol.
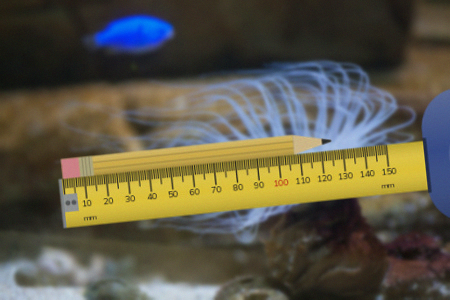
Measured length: 125 mm
